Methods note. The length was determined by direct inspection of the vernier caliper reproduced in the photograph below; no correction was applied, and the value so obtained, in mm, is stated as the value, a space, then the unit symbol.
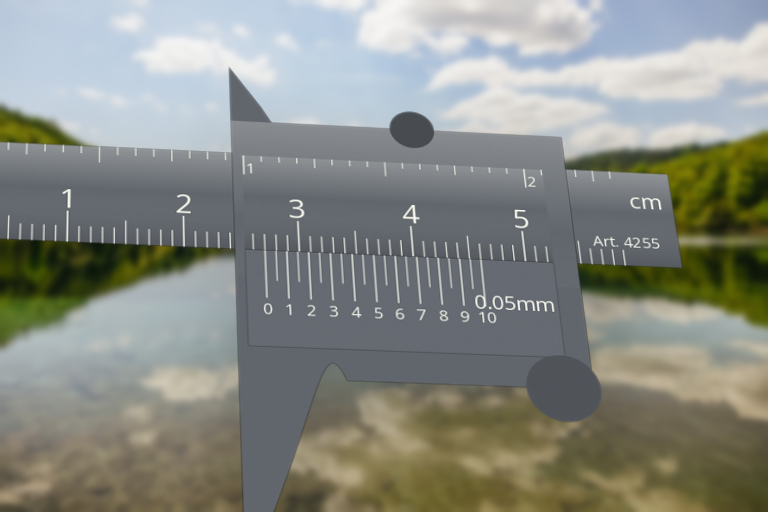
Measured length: 27.0 mm
